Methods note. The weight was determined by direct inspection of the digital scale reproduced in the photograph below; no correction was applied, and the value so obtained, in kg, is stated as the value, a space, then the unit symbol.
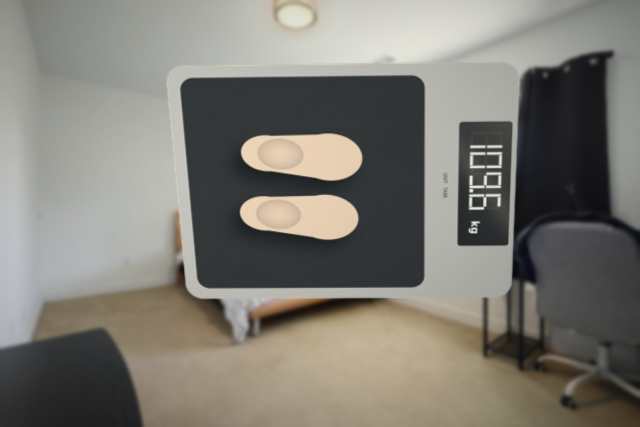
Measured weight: 109.6 kg
